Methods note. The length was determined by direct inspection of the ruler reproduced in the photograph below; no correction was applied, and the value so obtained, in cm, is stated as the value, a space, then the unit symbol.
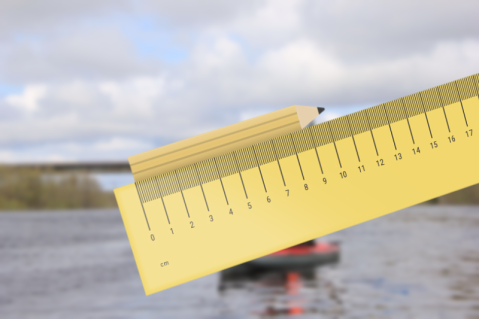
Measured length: 10 cm
